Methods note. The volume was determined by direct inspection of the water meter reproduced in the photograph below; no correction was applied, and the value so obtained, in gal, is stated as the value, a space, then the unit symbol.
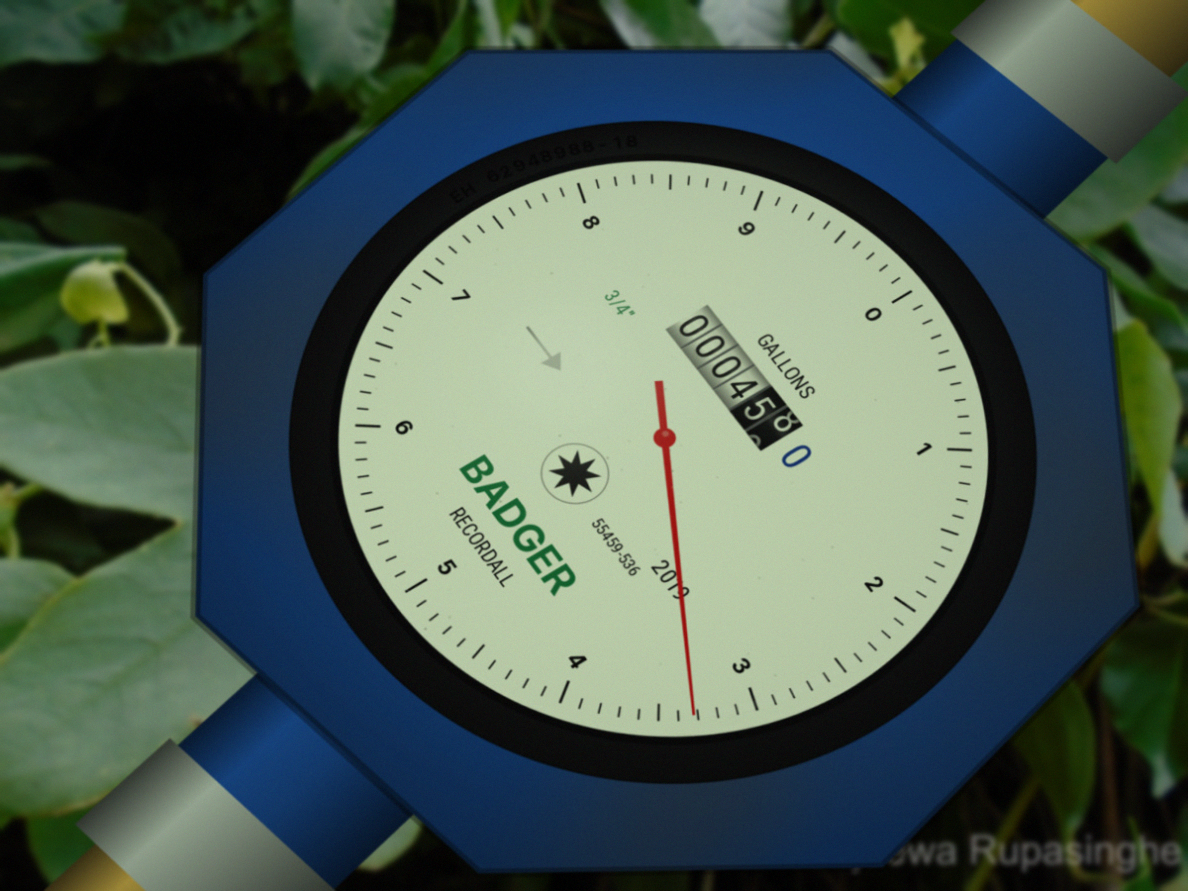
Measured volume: 4583.3 gal
